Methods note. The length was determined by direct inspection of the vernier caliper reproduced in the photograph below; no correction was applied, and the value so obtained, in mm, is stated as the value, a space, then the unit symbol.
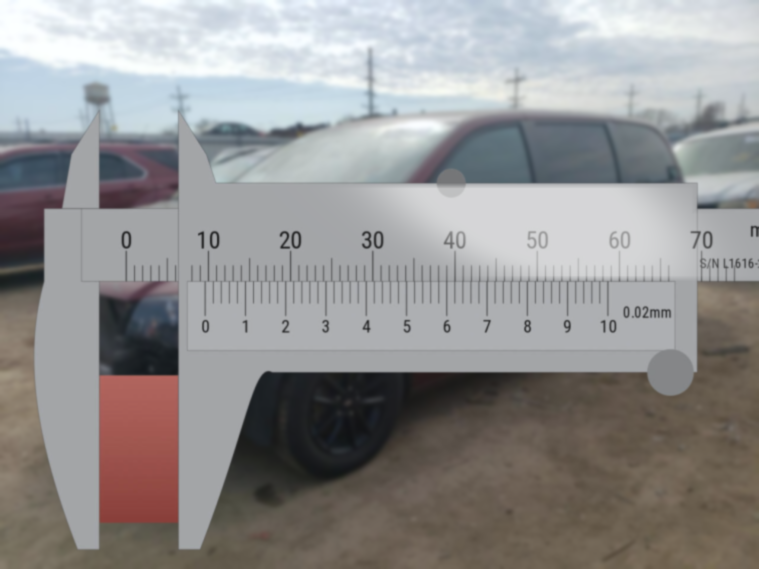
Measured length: 9.6 mm
